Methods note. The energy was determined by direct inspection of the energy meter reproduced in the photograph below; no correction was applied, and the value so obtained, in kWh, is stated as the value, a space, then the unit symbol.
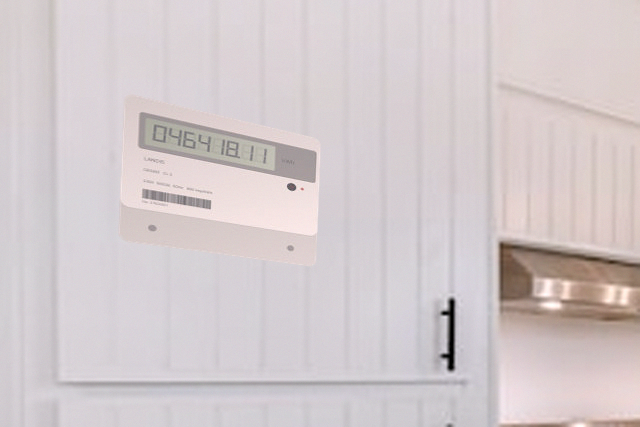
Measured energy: 46418.11 kWh
